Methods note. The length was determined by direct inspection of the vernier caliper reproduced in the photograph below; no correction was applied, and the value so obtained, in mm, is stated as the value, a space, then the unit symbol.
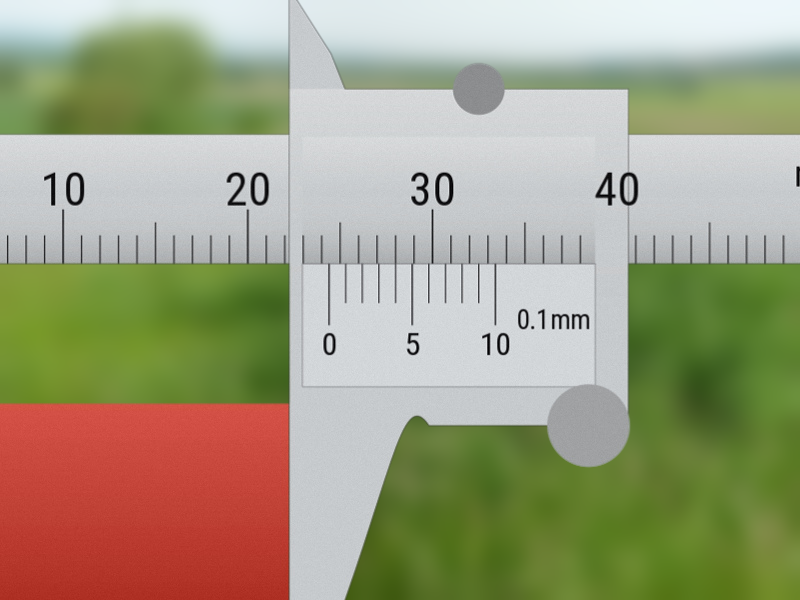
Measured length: 24.4 mm
